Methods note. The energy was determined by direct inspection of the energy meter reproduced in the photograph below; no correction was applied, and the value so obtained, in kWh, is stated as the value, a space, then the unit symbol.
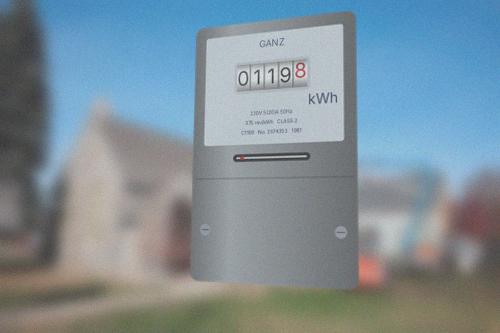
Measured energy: 119.8 kWh
